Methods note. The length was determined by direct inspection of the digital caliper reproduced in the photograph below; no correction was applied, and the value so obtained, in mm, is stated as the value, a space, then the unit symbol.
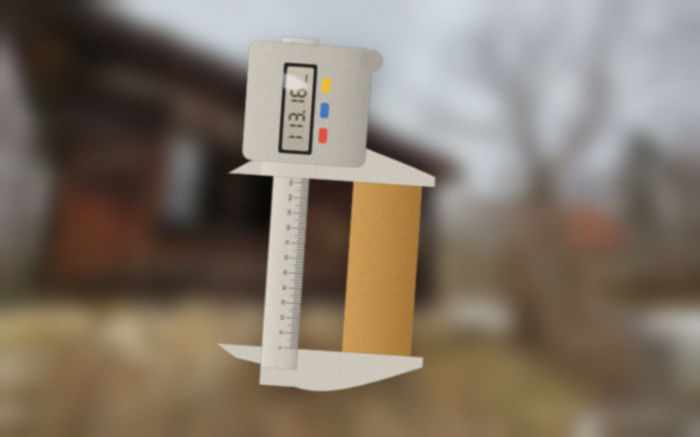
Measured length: 113.16 mm
